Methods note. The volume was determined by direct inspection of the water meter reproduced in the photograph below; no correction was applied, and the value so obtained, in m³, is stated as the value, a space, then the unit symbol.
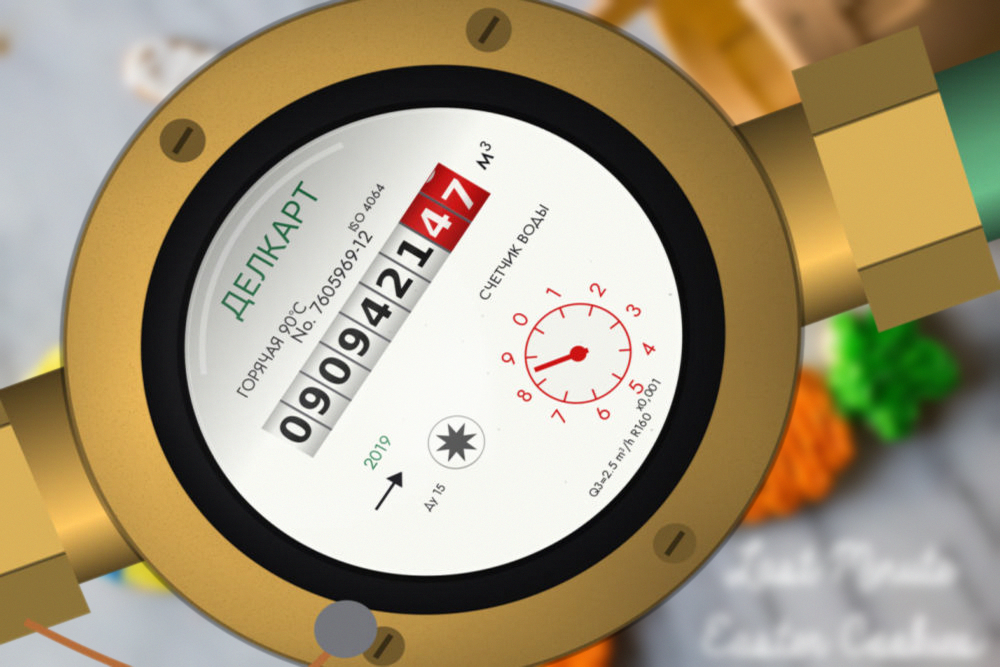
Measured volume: 909421.468 m³
